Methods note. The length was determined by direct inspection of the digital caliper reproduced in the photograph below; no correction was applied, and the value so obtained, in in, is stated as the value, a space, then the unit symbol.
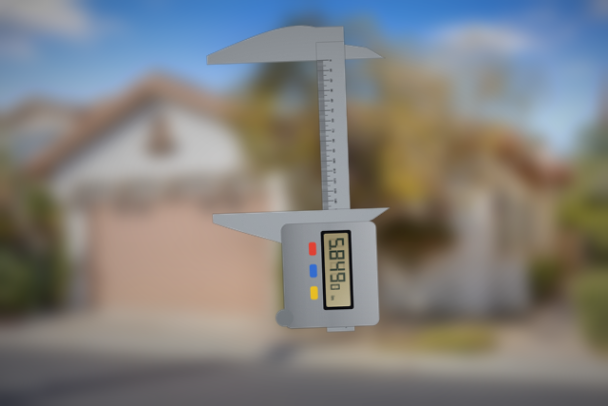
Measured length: 5.8490 in
